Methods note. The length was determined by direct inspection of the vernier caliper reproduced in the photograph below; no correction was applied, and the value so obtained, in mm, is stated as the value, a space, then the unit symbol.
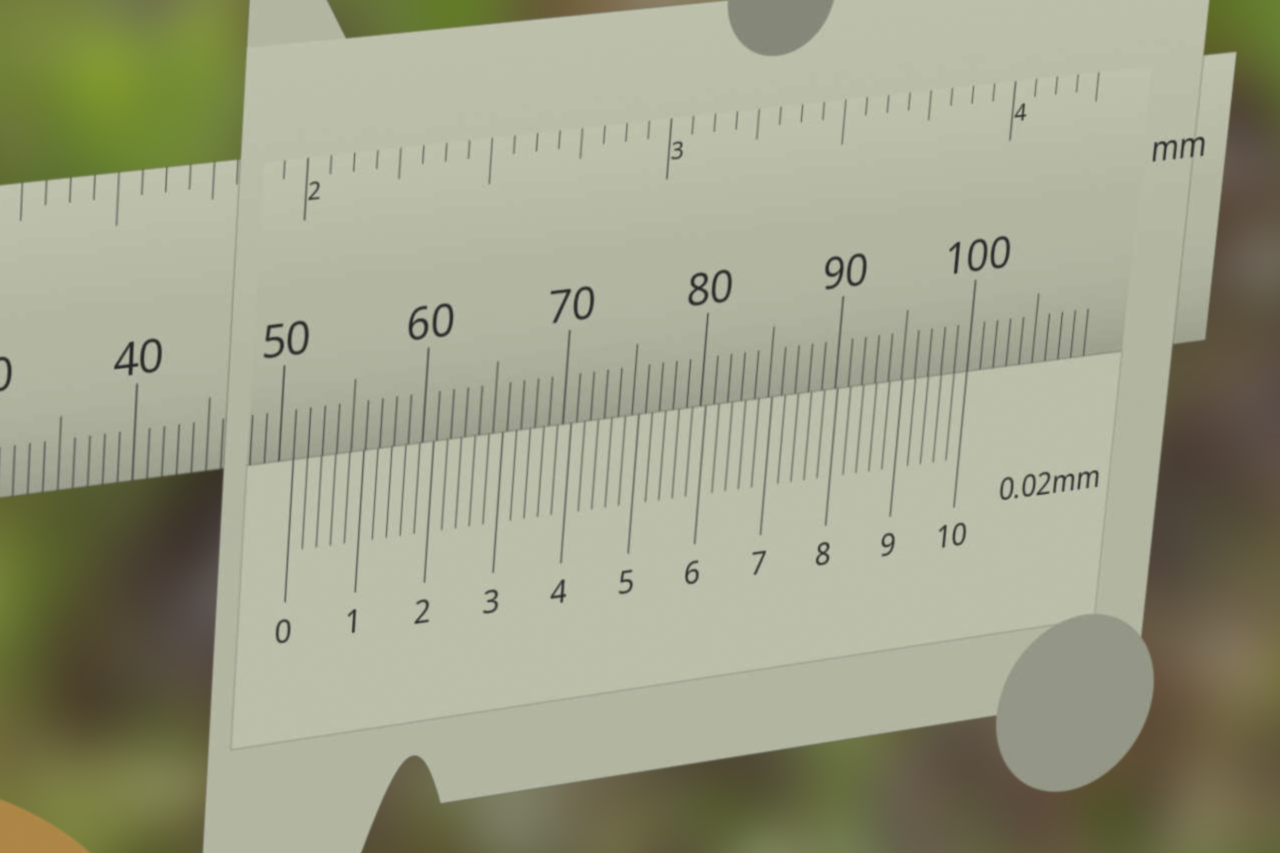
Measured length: 51.0 mm
